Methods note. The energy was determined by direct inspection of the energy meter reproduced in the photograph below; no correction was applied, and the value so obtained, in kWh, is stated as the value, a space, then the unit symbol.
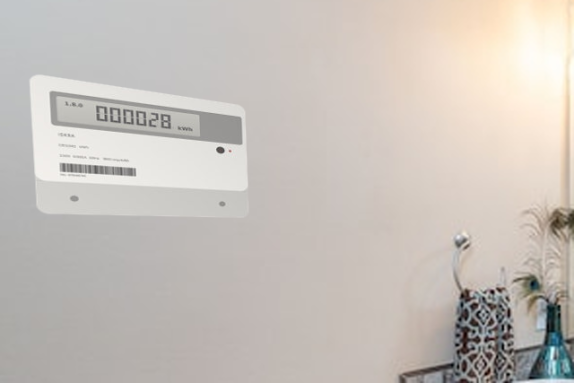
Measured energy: 28 kWh
